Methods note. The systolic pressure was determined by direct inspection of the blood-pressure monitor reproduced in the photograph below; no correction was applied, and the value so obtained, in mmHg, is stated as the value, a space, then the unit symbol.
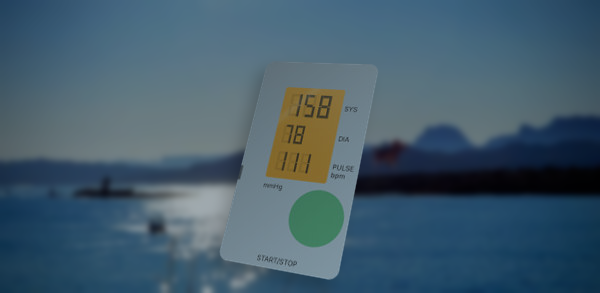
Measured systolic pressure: 158 mmHg
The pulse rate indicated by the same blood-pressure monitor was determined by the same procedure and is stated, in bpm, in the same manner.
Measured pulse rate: 111 bpm
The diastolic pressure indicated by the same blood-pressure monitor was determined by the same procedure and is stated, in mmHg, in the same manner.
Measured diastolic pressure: 78 mmHg
